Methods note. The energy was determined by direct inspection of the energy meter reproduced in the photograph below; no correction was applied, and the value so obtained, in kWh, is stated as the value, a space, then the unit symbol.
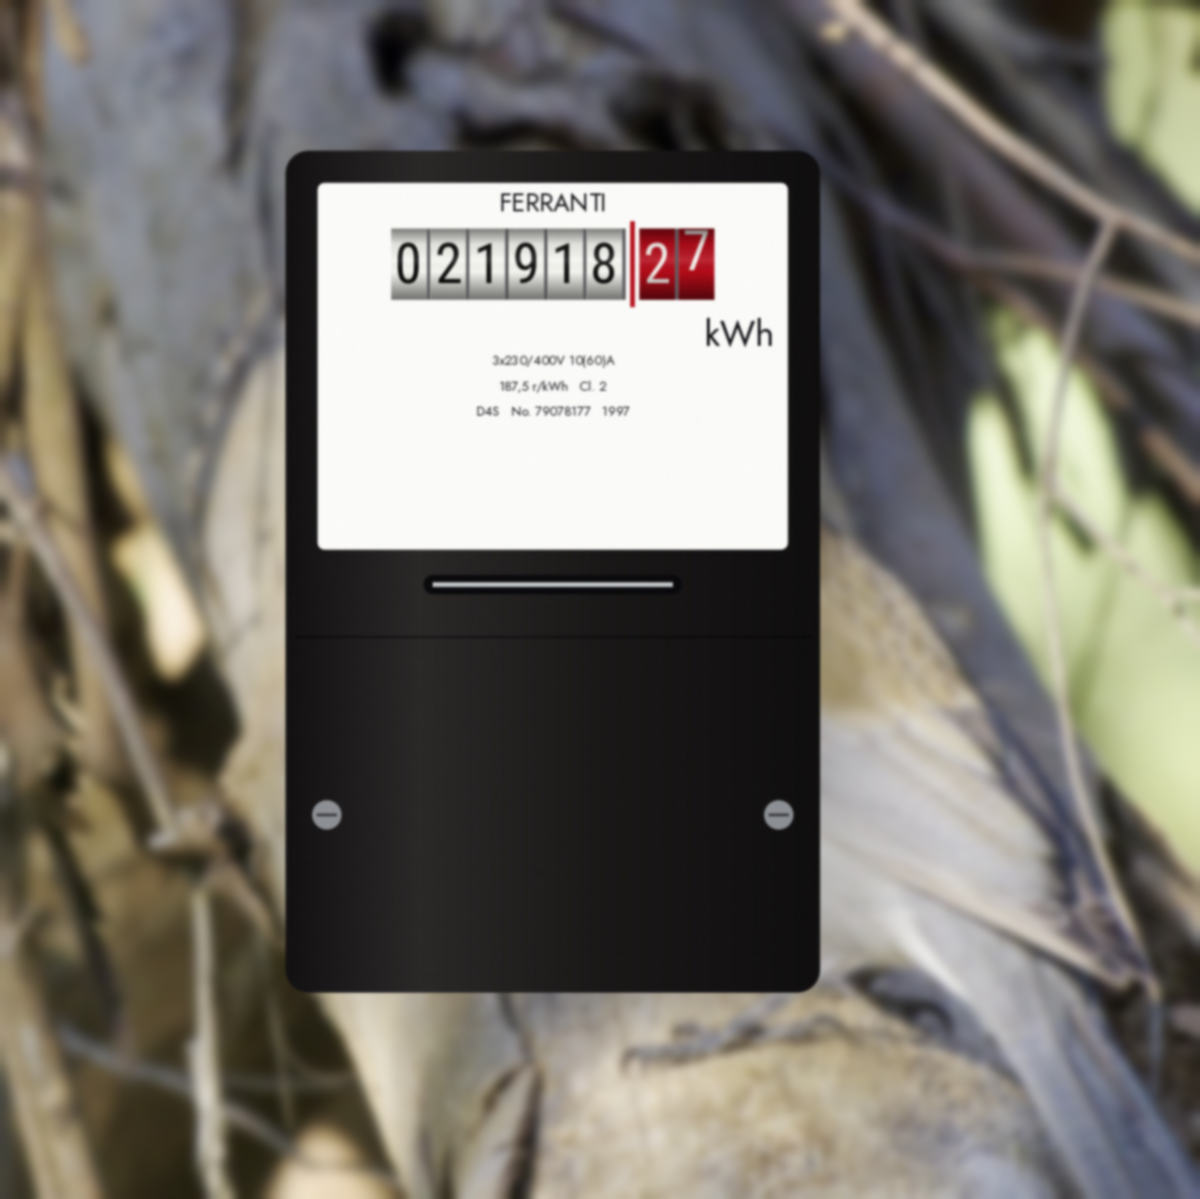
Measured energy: 21918.27 kWh
